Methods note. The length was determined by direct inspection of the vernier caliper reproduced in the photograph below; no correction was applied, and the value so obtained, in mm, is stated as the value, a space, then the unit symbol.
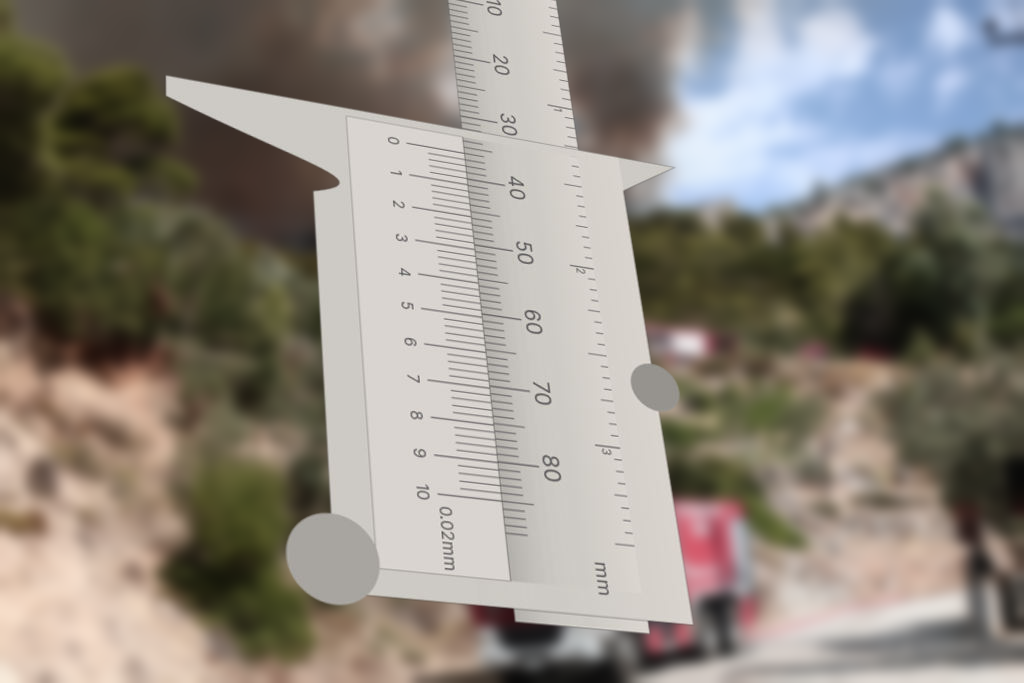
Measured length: 36.0 mm
